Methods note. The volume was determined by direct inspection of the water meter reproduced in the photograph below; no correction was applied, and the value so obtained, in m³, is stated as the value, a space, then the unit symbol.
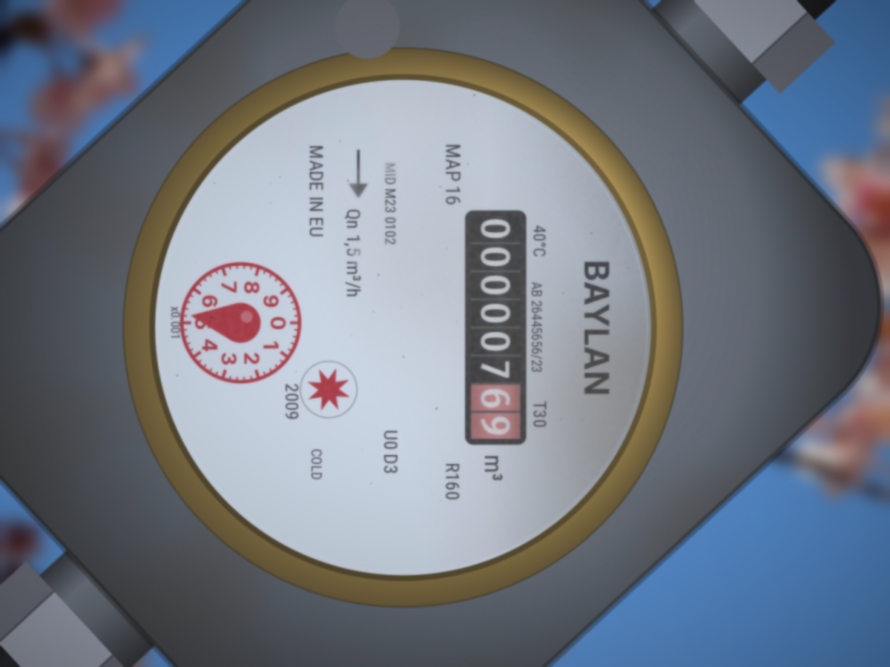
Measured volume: 7.695 m³
